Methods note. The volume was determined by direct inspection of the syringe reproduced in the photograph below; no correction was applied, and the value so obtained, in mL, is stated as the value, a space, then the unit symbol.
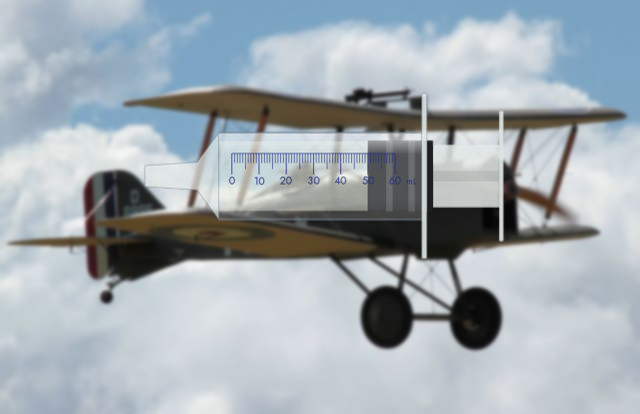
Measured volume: 50 mL
